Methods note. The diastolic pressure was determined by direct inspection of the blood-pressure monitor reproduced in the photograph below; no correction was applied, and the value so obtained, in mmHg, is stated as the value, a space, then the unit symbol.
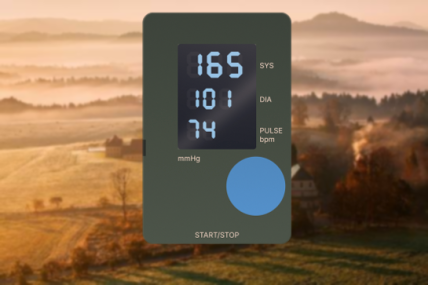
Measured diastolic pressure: 101 mmHg
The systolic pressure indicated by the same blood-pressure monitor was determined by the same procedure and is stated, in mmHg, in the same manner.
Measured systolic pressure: 165 mmHg
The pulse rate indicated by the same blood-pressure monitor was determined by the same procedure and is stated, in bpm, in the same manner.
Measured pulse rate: 74 bpm
